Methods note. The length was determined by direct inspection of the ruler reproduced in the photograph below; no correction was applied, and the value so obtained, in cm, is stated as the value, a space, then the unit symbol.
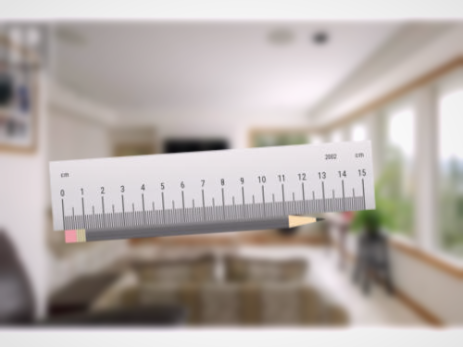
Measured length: 13 cm
